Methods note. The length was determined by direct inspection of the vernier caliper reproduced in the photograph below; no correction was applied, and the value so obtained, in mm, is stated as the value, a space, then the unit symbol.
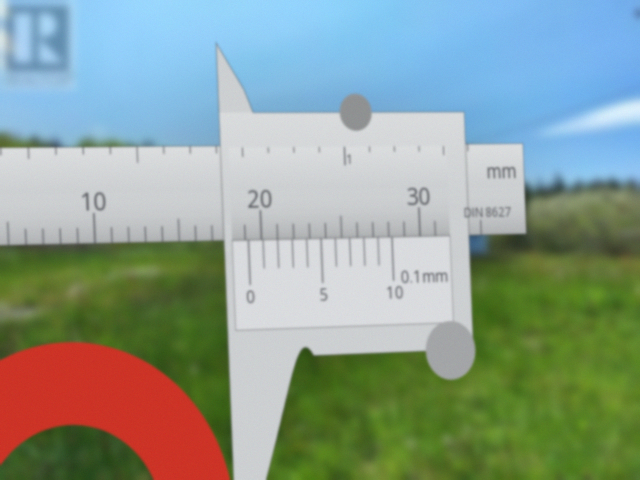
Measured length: 19.2 mm
